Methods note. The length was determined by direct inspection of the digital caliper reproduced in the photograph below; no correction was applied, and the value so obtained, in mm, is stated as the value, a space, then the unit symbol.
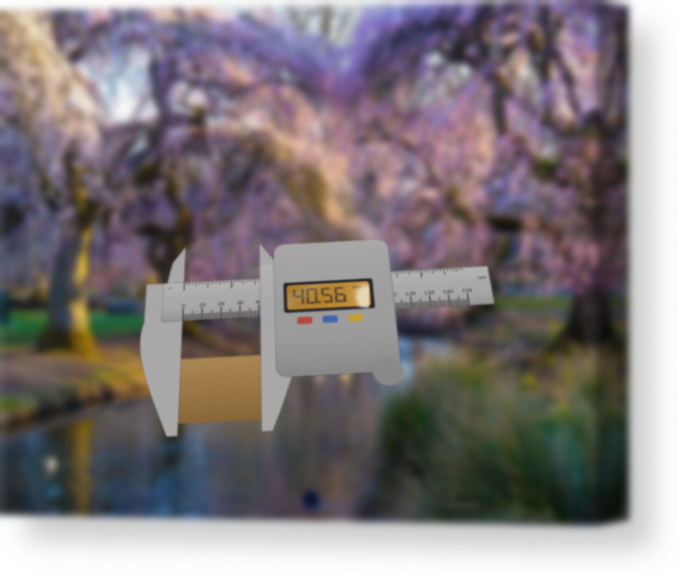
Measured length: 40.56 mm
